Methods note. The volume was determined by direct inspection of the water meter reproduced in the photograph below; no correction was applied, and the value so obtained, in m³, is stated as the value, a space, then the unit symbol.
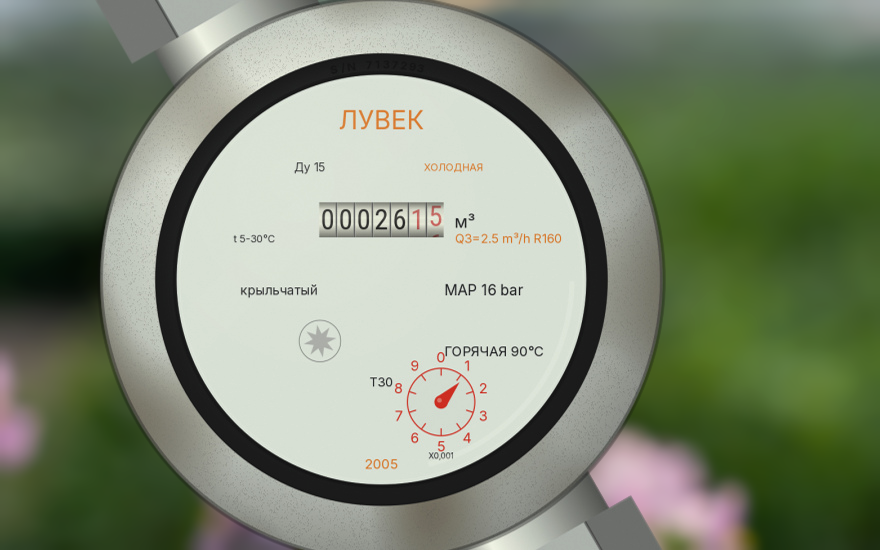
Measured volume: 26.151 m³
